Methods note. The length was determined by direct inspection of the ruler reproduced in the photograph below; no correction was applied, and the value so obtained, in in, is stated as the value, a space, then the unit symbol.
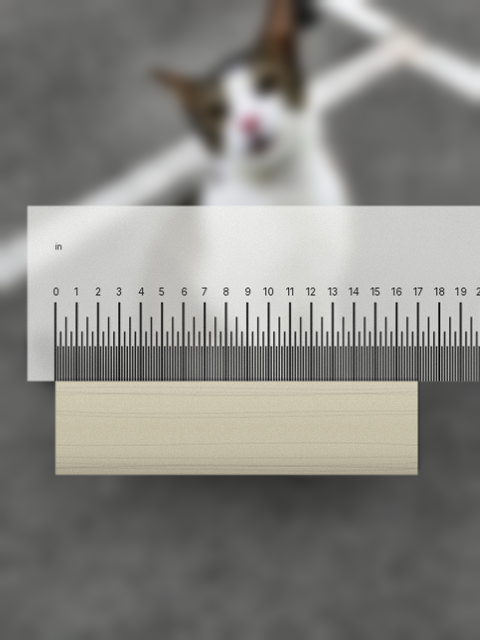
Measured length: 17 in
